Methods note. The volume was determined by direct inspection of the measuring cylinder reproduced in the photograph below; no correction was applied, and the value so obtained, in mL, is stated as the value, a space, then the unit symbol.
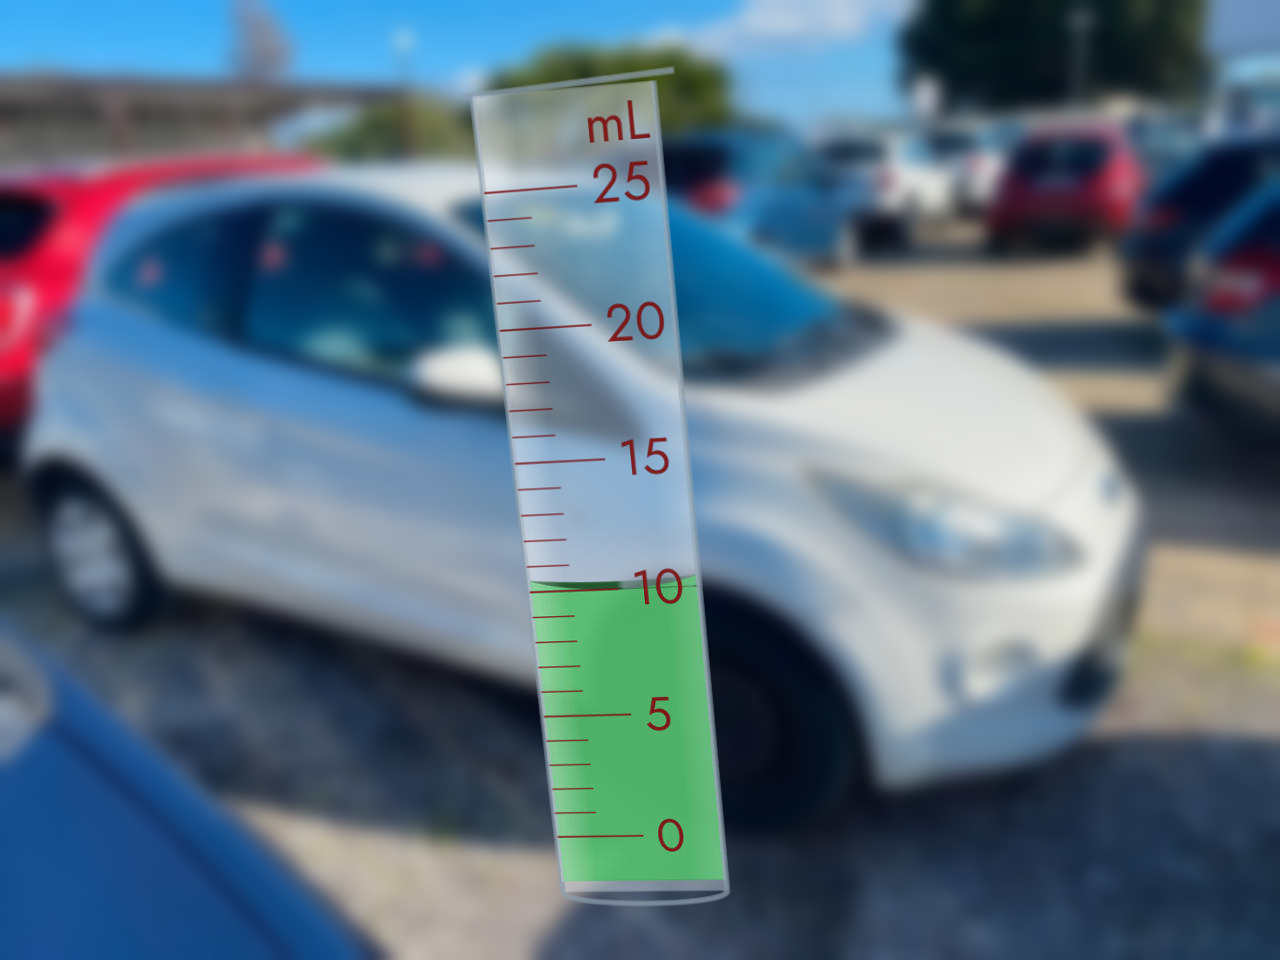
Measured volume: 10 mL
